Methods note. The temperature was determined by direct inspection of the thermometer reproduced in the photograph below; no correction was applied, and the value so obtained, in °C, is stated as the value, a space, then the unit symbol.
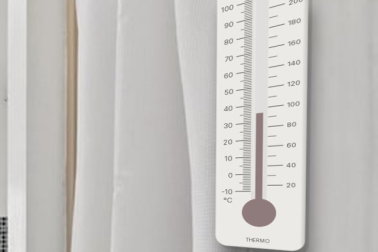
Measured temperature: 35 °C
